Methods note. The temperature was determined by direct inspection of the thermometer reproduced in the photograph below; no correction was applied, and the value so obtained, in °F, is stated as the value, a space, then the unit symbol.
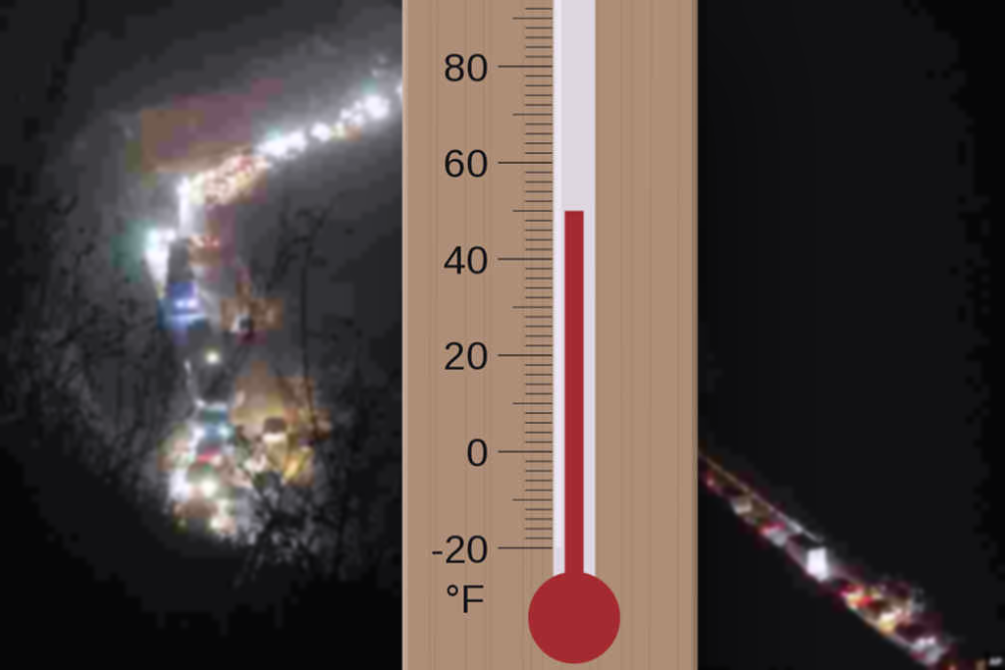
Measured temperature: 50 °F
